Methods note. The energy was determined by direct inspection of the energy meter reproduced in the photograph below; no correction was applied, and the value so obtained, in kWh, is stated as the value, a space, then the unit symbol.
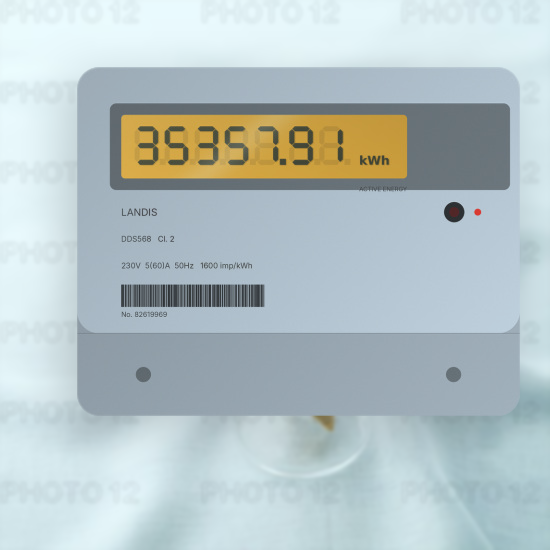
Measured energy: 35357.91 kWh
